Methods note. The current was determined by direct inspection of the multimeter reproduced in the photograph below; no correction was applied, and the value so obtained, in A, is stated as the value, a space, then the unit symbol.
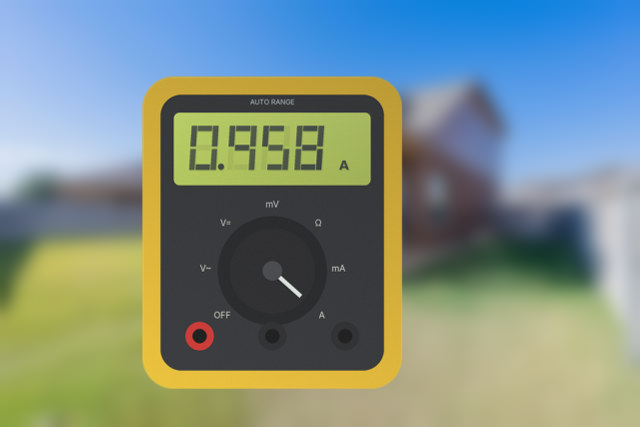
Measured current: 0.958 A
